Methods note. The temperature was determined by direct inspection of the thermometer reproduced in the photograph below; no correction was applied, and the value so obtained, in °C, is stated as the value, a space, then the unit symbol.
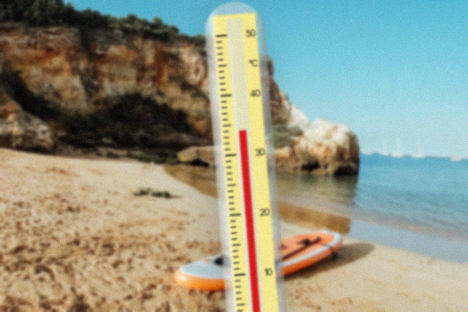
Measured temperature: 34 °C
